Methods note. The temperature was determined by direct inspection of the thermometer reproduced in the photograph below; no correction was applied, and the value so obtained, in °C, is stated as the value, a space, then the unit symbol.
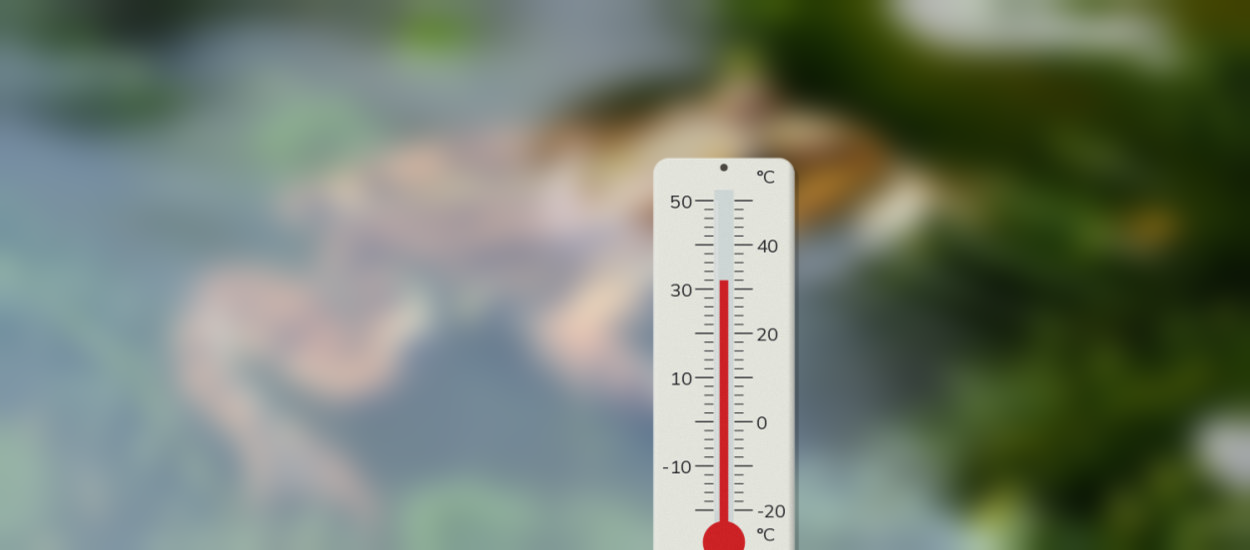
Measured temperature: 32 °C
